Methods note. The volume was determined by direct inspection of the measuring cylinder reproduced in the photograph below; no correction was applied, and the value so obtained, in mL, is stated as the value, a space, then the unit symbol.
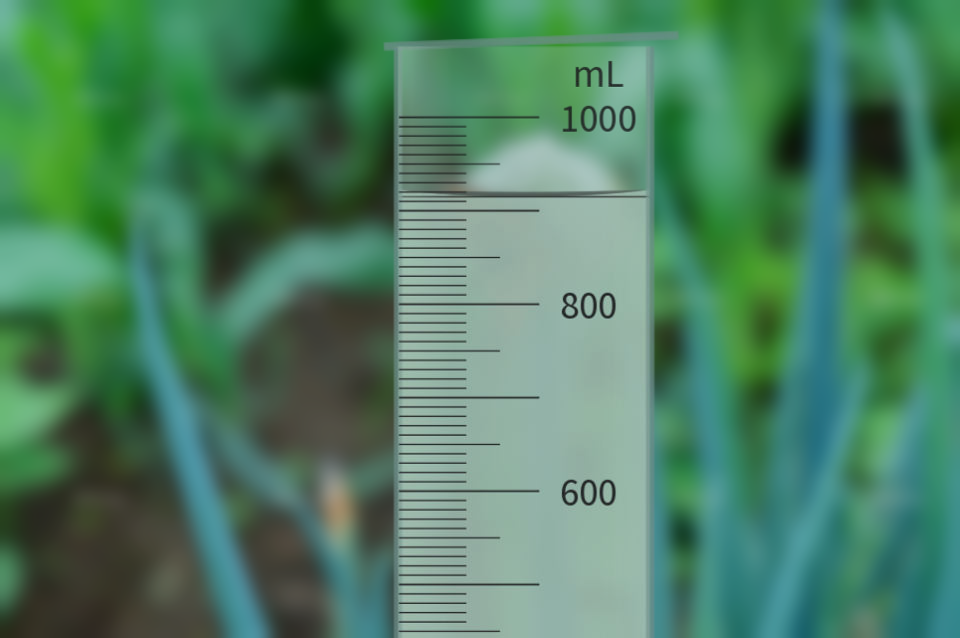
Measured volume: 915 mL
